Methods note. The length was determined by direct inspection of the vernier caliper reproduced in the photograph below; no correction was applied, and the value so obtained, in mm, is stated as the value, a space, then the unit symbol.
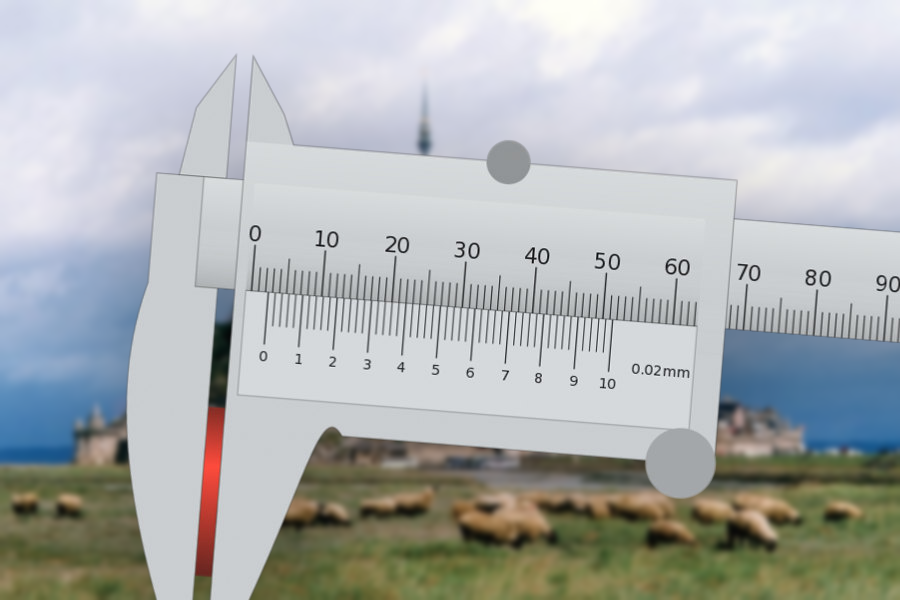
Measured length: 2.4 mm
